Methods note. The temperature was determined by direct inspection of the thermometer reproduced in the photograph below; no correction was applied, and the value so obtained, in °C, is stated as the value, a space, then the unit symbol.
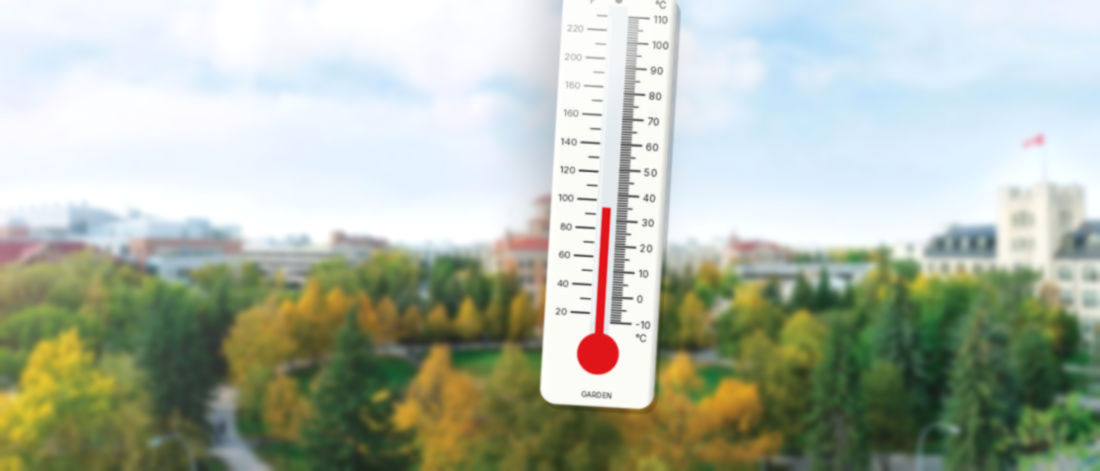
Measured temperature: 35 °C
